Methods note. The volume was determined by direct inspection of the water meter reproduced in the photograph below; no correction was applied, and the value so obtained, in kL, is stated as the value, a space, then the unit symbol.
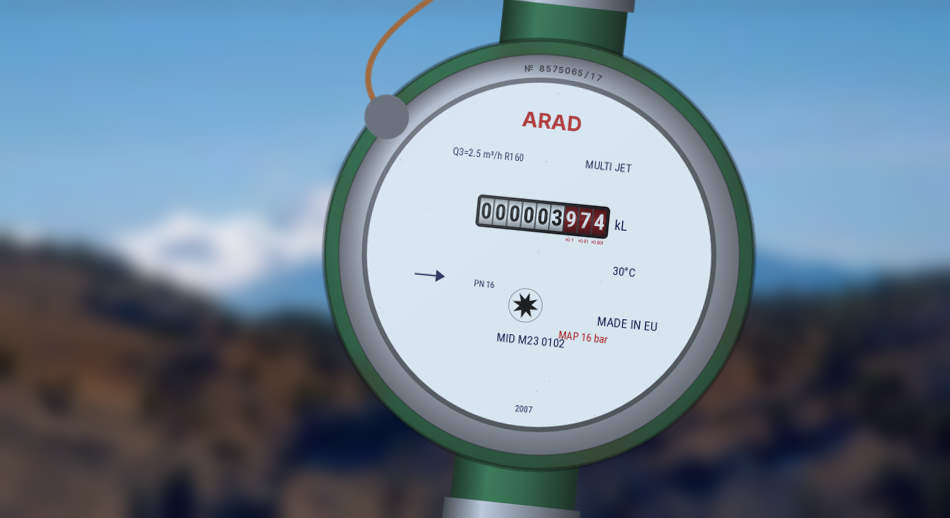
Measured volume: 3.974 kL
